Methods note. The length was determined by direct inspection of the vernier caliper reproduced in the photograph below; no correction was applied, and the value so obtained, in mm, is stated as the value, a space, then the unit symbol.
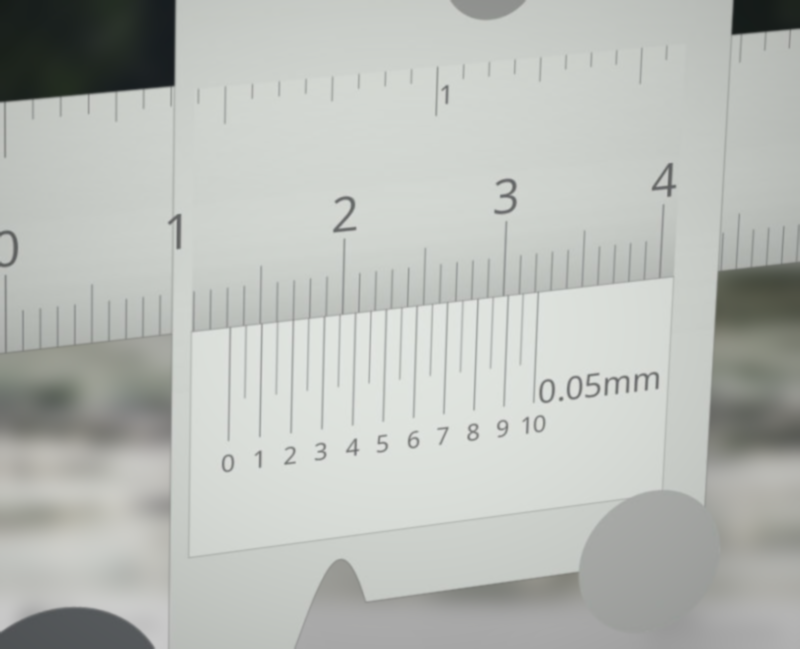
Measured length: 13.2 mm
